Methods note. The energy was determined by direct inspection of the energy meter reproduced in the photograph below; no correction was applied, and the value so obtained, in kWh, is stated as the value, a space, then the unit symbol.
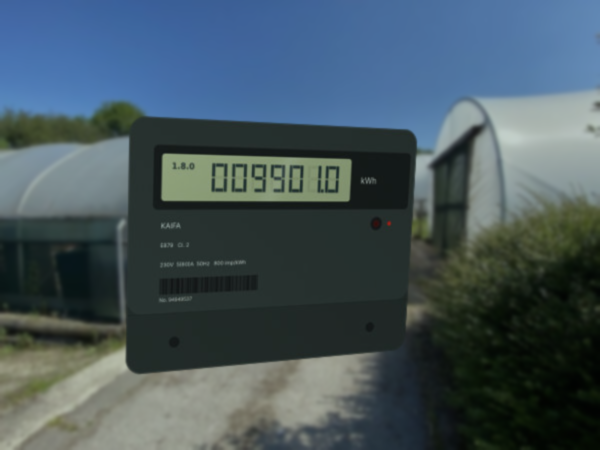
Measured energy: 9901.0 kWh
